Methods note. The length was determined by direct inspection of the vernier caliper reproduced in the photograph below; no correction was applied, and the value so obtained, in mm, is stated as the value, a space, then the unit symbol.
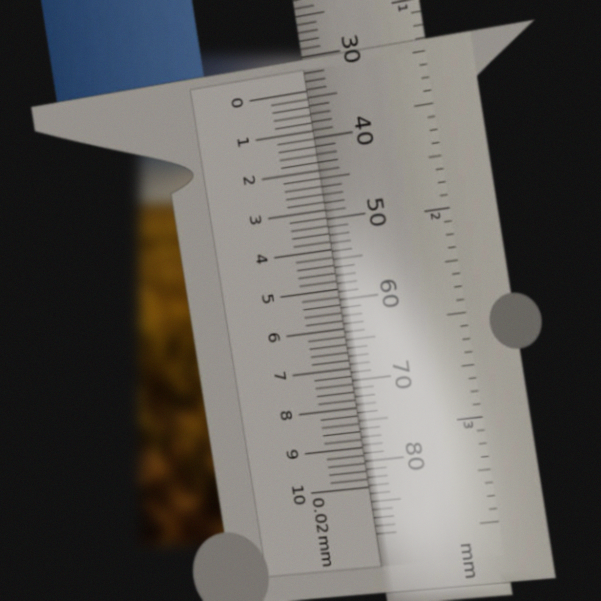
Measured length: 34.2 mm
